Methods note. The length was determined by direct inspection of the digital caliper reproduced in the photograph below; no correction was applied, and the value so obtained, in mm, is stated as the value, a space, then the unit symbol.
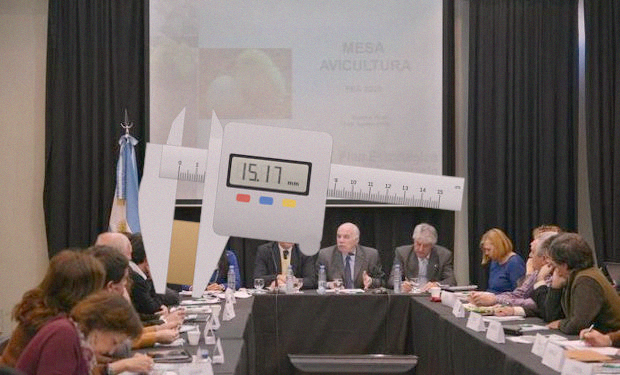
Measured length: 15.17 mm
